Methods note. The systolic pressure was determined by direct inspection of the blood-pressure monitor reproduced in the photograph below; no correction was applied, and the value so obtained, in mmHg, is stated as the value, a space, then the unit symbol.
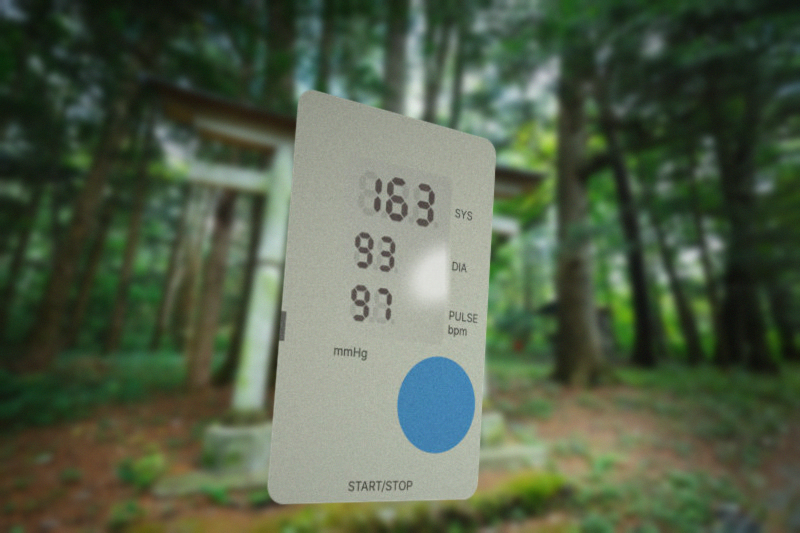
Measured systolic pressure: 163 mmHg
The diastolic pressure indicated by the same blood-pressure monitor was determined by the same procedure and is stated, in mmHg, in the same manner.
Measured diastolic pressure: 93 mmHg
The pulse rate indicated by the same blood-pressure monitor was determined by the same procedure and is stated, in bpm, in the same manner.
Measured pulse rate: 97 bpm
